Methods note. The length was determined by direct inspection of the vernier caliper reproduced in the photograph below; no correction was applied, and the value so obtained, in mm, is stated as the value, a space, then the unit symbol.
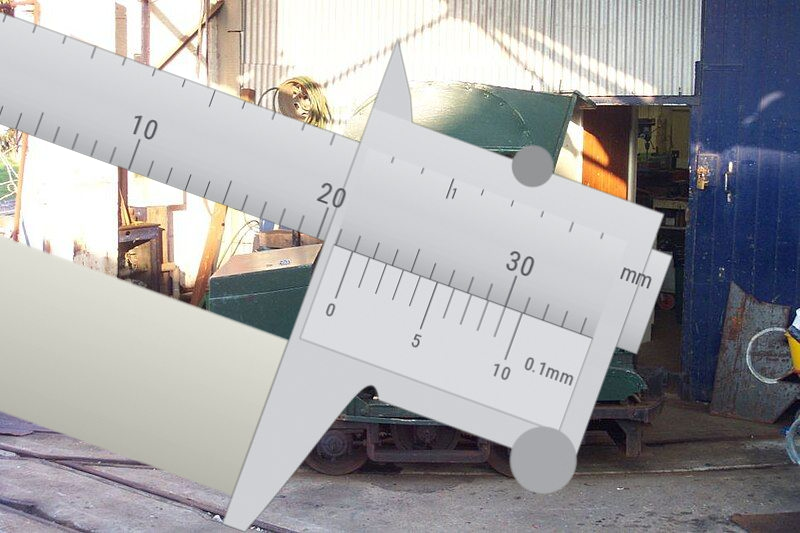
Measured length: 21.9 mm
